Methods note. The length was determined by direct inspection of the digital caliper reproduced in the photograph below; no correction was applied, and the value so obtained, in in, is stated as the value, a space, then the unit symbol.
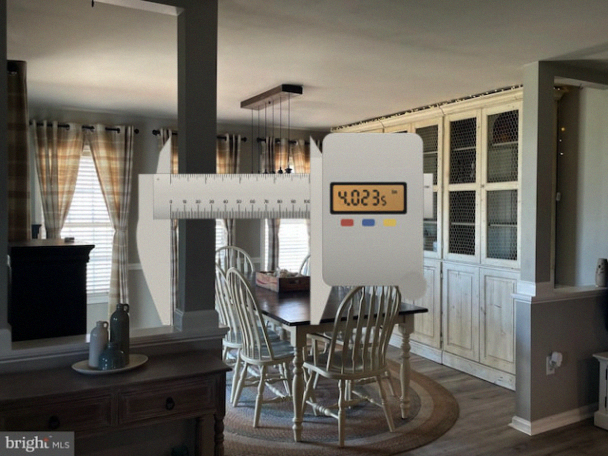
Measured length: 4.0235 in
